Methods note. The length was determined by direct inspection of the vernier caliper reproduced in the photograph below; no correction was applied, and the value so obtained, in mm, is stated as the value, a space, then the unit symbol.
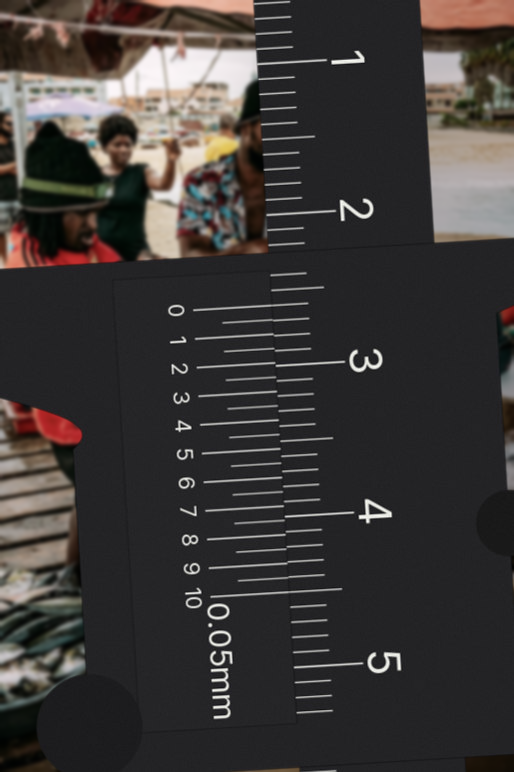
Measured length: 26.0 mm
